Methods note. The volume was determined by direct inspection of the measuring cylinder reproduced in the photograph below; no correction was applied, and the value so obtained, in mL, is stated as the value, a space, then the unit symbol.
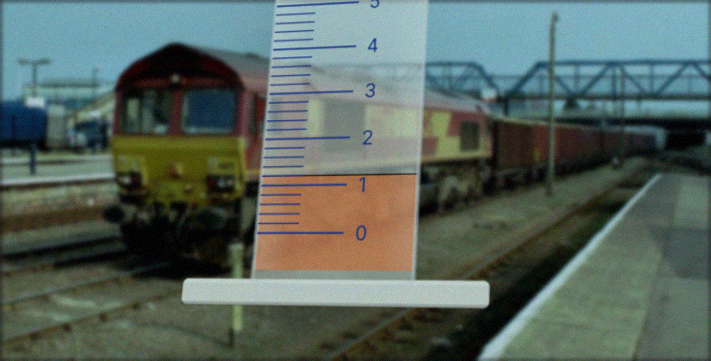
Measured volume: 1.2 mL
